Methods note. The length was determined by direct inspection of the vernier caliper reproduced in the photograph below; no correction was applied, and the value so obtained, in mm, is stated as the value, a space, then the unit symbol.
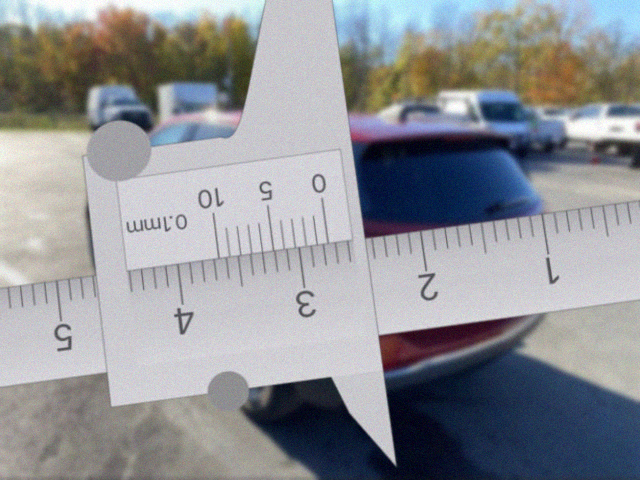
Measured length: 27.6 mm
